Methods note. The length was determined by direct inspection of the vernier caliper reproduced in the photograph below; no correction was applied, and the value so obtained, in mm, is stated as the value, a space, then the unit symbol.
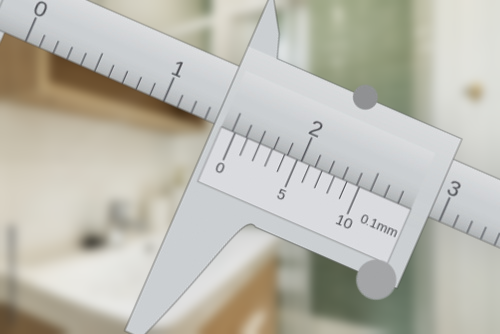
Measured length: 15.2 mm
